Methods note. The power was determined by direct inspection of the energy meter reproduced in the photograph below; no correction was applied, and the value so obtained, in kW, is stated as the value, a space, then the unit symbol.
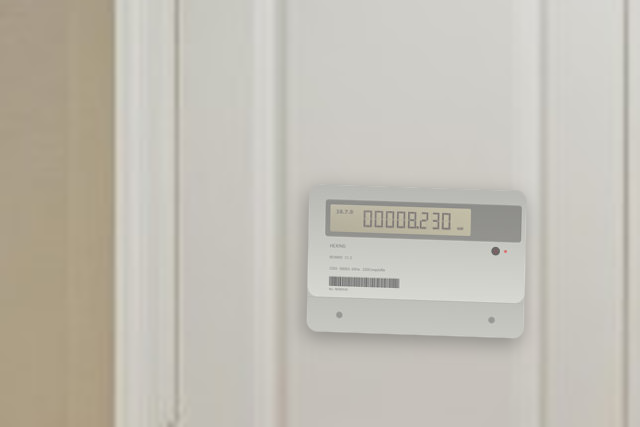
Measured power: 8.230 kW
